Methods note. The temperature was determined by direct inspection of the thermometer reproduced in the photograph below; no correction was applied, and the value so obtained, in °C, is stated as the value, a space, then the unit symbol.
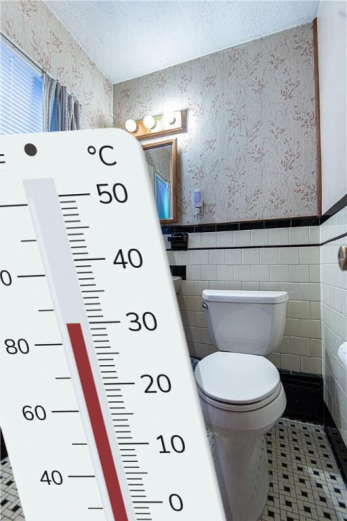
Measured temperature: 30 °C
